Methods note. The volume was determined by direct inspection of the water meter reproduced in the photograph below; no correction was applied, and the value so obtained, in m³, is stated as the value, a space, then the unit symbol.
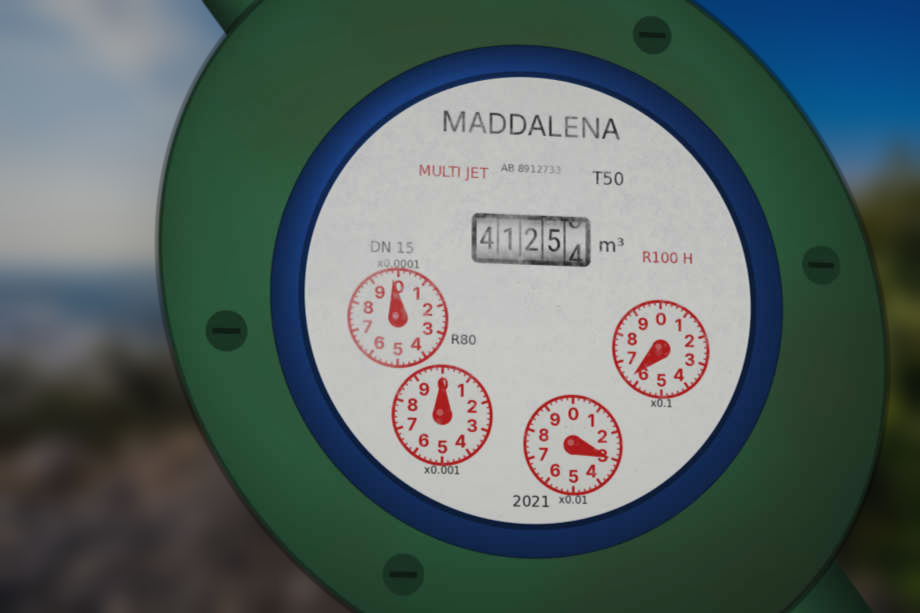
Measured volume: 41253.6299 m³
